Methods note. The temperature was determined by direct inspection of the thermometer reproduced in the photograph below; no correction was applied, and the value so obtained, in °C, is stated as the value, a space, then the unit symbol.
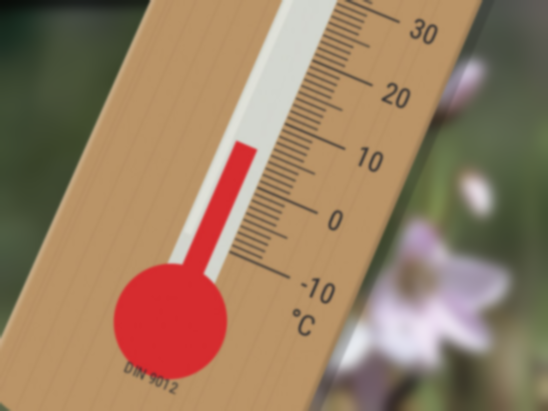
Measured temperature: 5 °C
